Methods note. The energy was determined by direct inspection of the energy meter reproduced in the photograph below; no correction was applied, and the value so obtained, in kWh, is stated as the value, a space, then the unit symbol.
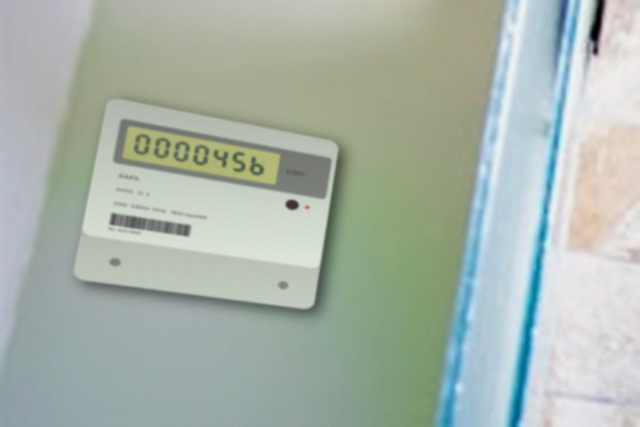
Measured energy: 456 kWh
